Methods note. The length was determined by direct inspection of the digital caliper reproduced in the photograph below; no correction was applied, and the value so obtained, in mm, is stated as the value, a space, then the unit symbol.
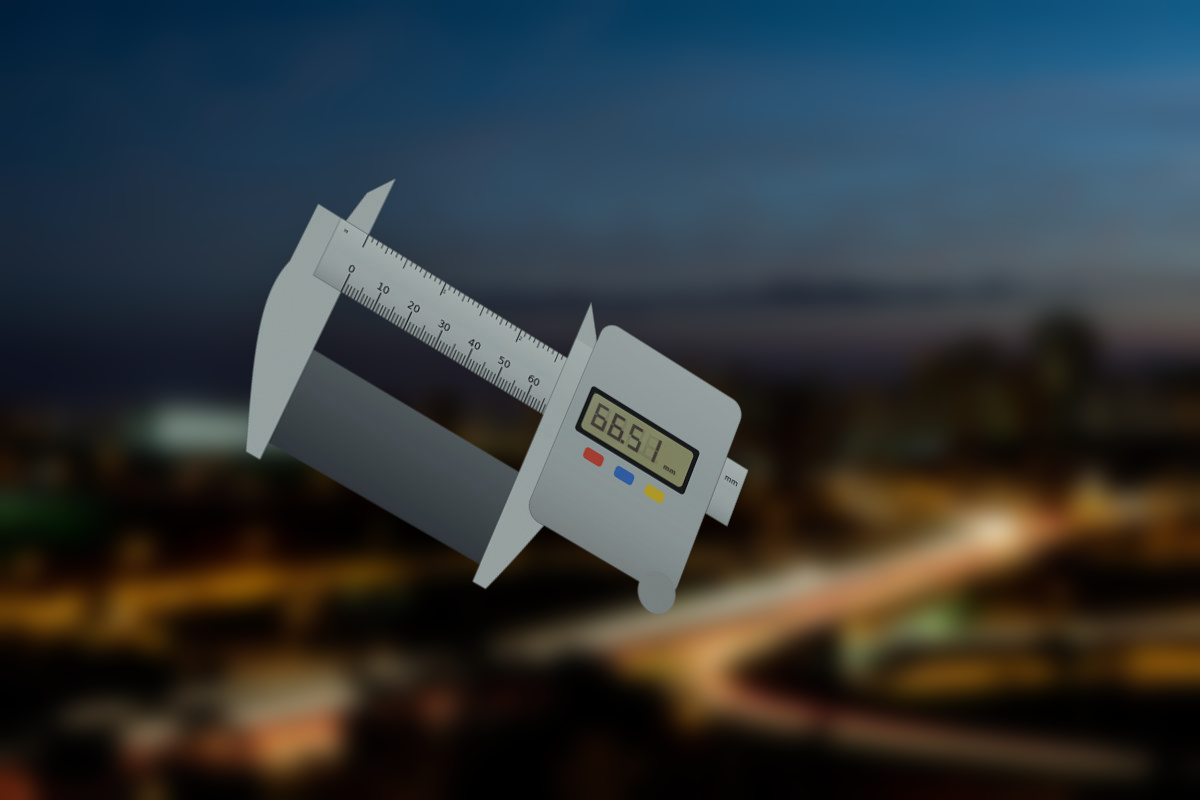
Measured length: 66.51 mm
